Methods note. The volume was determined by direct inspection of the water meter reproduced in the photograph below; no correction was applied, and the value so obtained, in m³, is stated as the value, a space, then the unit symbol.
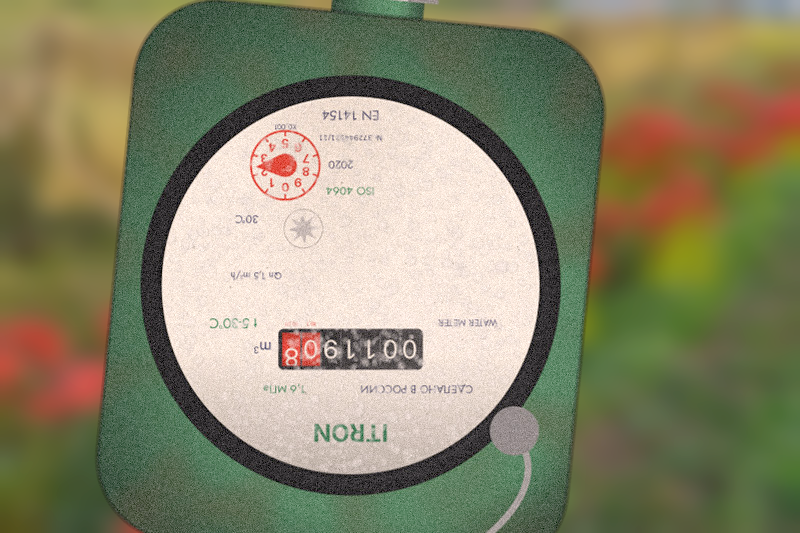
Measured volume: 119.082 m³
